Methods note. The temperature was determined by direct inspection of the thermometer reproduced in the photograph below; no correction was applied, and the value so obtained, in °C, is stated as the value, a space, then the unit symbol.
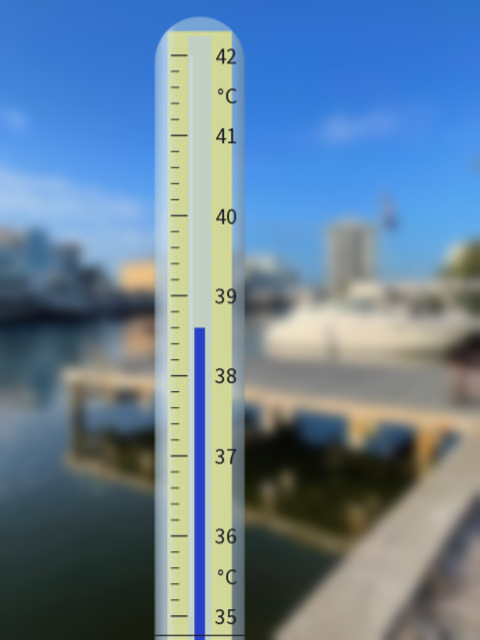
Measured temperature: 38.6 °C
